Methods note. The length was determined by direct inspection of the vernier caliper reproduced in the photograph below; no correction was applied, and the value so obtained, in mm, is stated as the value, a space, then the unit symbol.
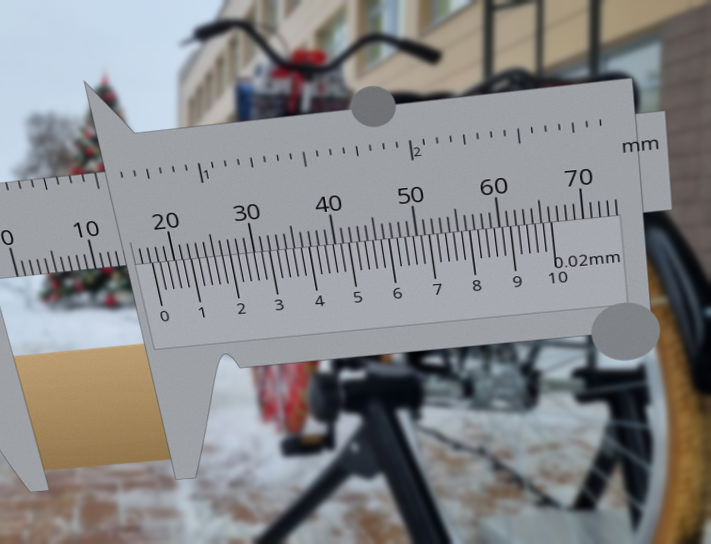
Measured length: 17.2 mm
